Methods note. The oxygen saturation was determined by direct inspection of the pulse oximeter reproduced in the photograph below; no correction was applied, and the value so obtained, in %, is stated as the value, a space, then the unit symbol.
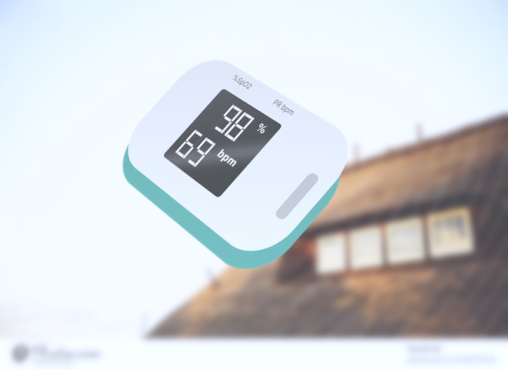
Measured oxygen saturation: 98 %
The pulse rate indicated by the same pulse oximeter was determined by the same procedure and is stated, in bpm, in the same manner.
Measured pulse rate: 69 bpm
